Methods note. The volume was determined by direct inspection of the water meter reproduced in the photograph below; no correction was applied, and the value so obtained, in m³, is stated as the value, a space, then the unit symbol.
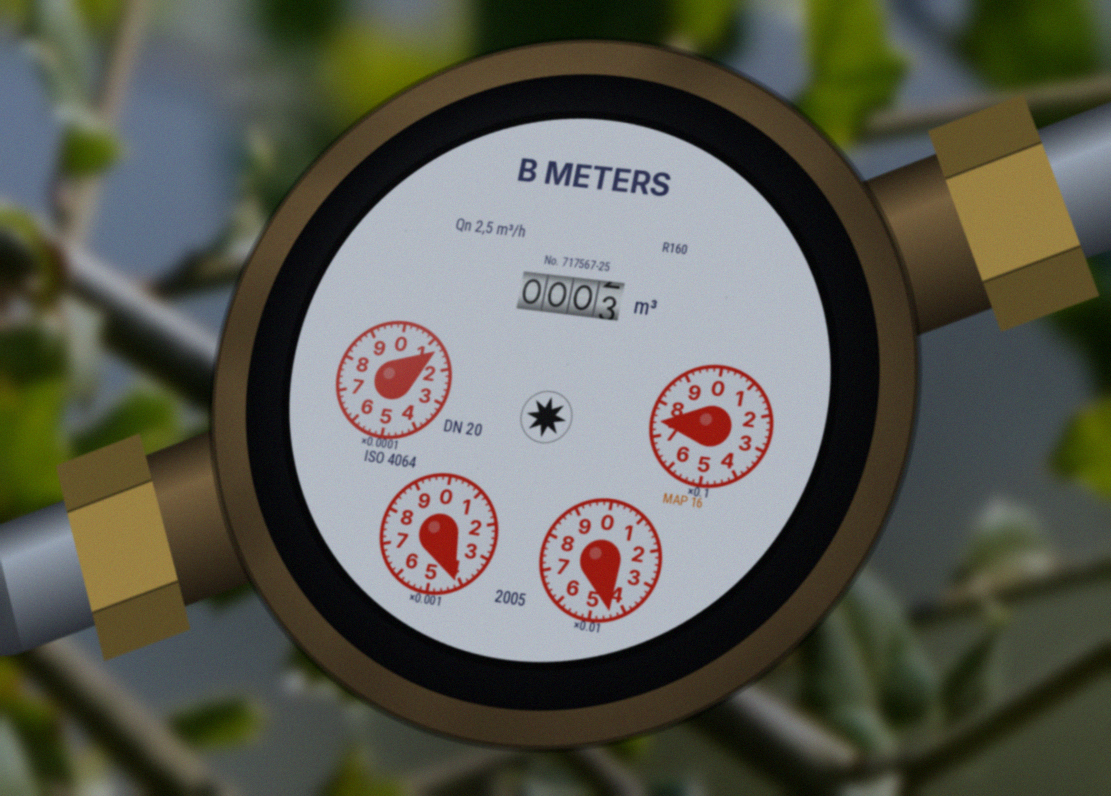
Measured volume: 2.7441 m³
